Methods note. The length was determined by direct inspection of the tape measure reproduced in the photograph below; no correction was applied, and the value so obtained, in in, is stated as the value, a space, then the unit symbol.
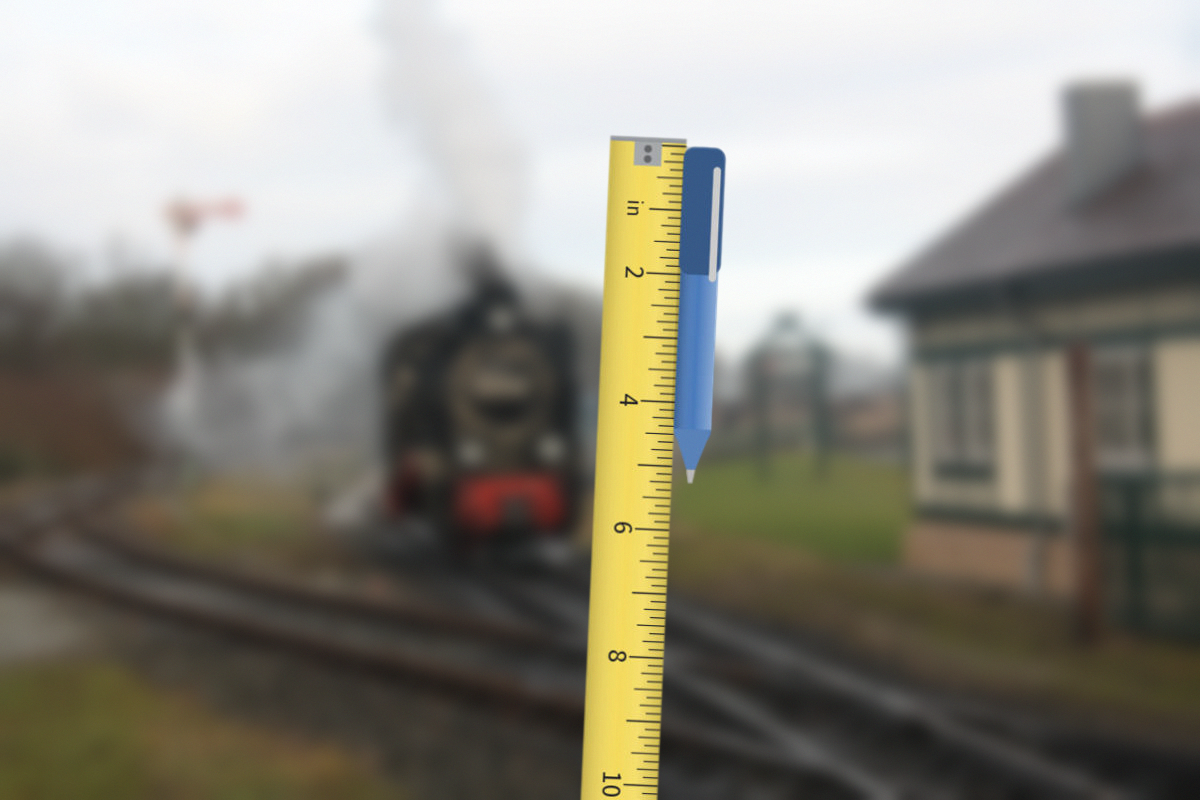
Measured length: 5.25 in
